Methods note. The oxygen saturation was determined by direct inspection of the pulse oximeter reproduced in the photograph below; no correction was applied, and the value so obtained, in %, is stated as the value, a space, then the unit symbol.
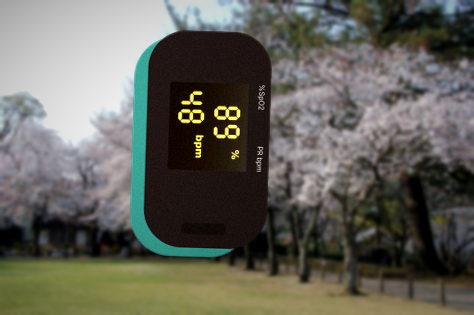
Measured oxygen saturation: 89 %
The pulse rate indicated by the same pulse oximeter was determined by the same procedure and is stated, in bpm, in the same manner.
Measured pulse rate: 48 bpm
